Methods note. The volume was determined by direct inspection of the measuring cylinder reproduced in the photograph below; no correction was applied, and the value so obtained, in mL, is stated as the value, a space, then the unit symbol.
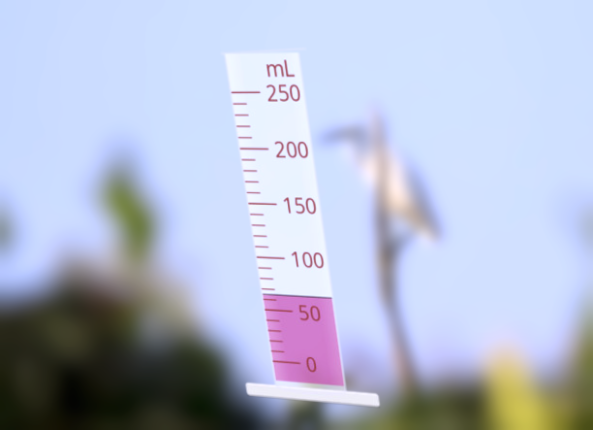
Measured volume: 65 mL
